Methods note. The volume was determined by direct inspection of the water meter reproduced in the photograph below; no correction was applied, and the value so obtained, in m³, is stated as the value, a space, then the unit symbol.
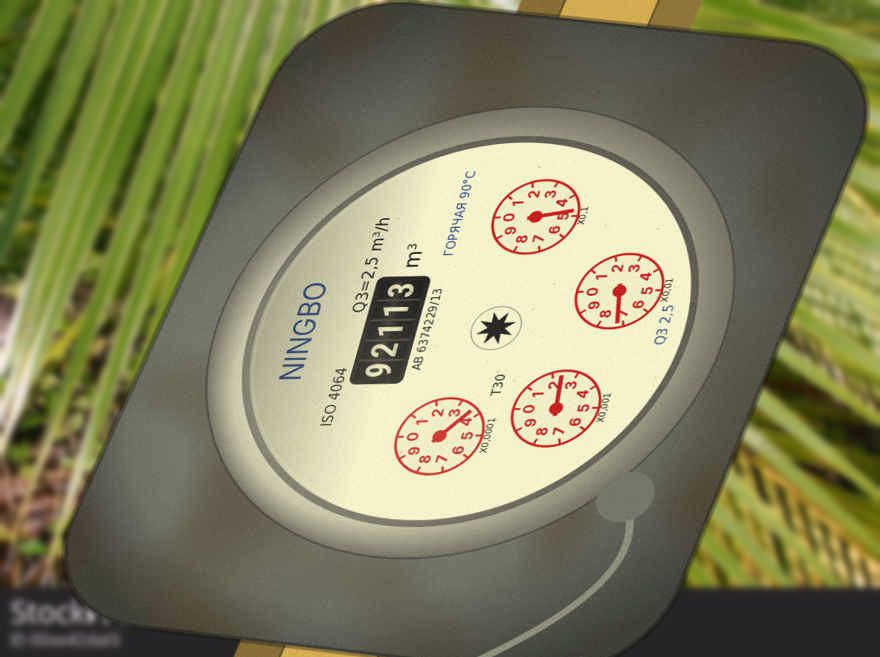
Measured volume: 92113.4723 m³
